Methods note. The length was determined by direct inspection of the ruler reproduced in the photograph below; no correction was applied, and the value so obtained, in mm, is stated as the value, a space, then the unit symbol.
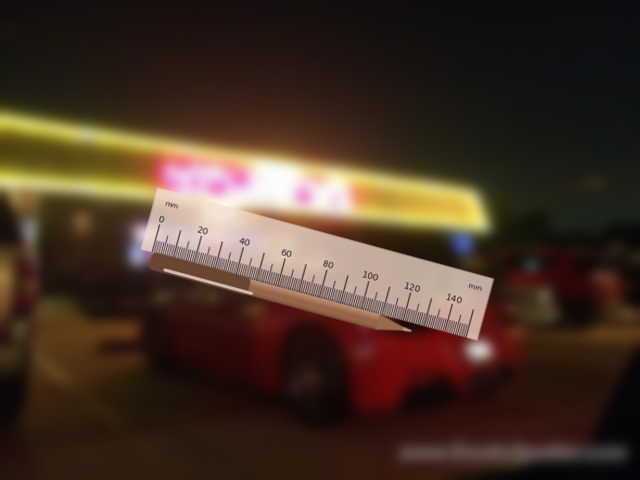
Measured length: 125 mm
